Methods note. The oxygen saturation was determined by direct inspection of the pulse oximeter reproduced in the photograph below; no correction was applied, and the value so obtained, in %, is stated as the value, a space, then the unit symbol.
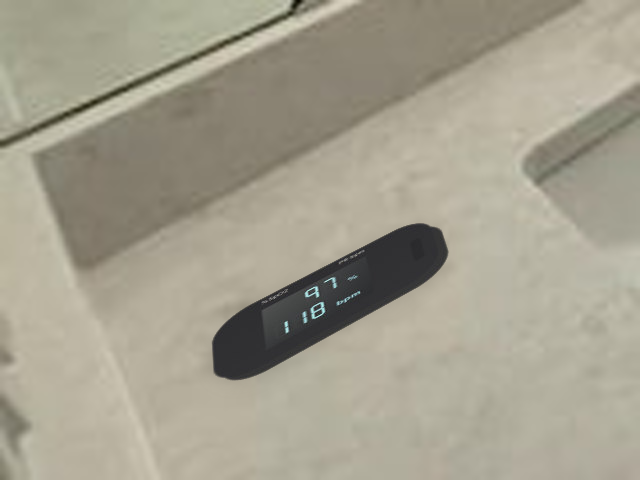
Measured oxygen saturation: 97 %
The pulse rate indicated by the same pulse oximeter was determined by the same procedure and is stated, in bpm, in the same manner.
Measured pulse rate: 118 bpm
